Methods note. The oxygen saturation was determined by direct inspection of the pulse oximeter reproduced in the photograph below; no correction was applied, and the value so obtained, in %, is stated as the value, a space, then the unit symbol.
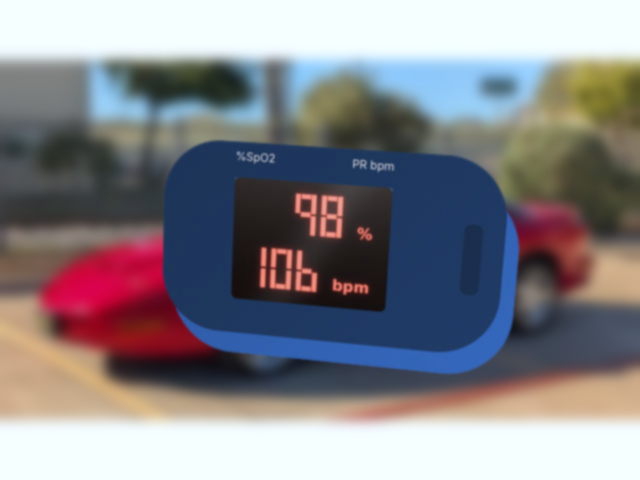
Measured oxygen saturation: 98 %
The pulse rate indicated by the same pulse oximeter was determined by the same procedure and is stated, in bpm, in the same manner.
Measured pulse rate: 106 bpm
